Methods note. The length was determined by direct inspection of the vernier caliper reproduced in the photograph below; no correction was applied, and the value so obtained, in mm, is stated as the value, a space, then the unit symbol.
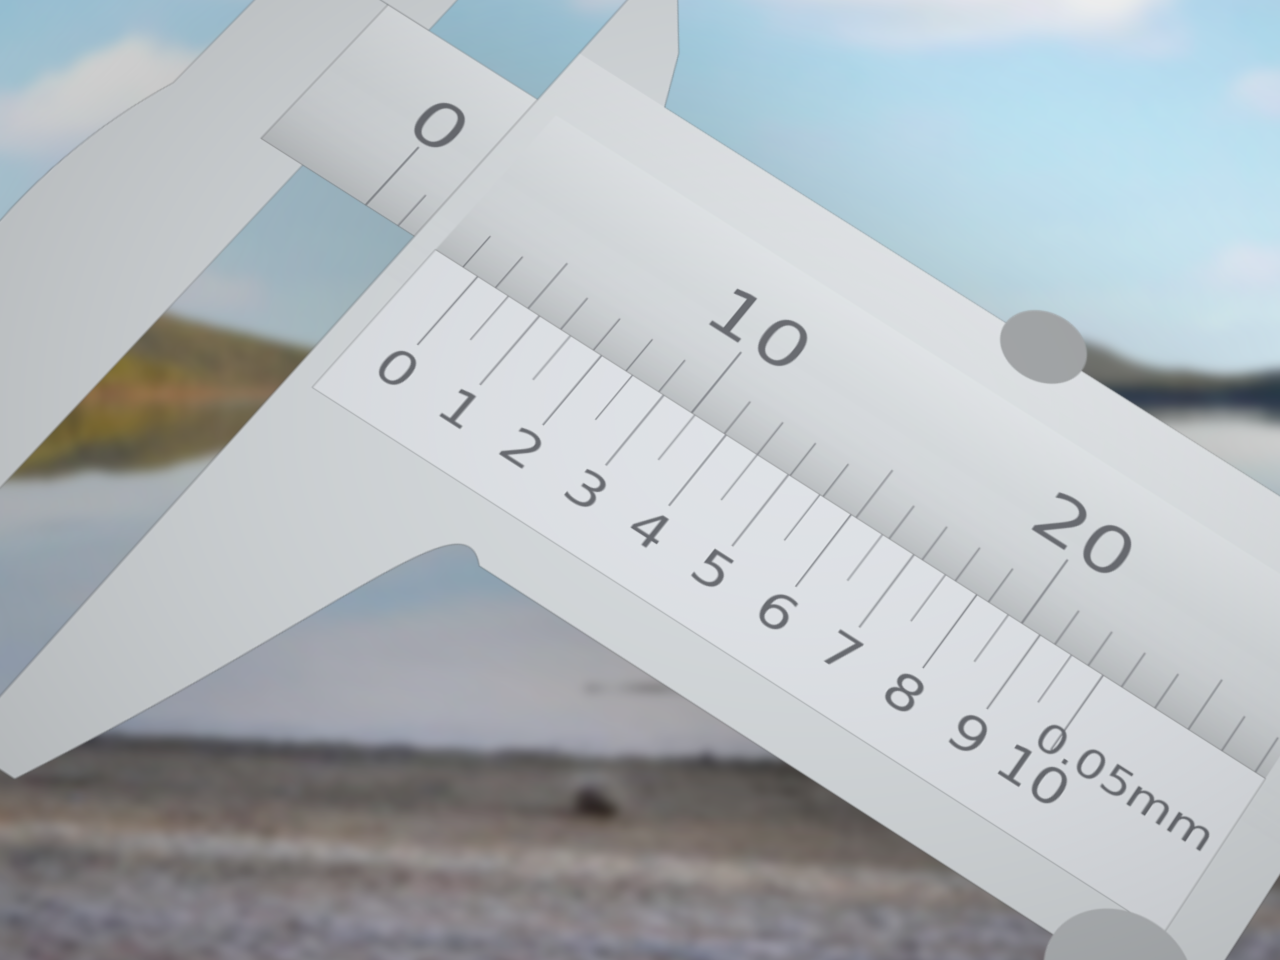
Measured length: 3.45 mm
